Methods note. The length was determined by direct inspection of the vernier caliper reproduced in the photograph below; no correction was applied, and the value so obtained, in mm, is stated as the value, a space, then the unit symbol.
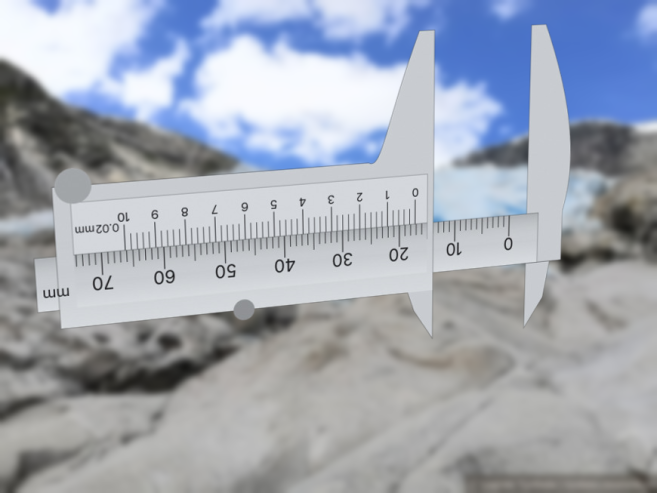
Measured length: 17.2 mm
